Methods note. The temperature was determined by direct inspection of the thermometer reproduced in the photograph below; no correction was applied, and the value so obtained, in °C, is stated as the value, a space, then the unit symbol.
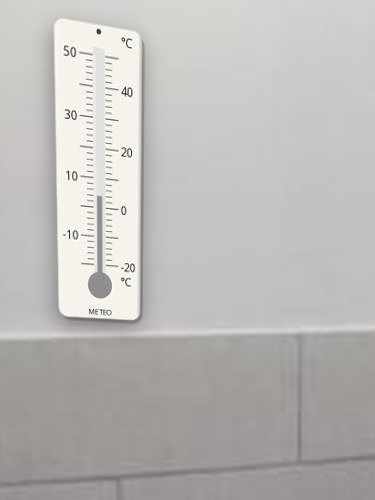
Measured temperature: 4 °C
